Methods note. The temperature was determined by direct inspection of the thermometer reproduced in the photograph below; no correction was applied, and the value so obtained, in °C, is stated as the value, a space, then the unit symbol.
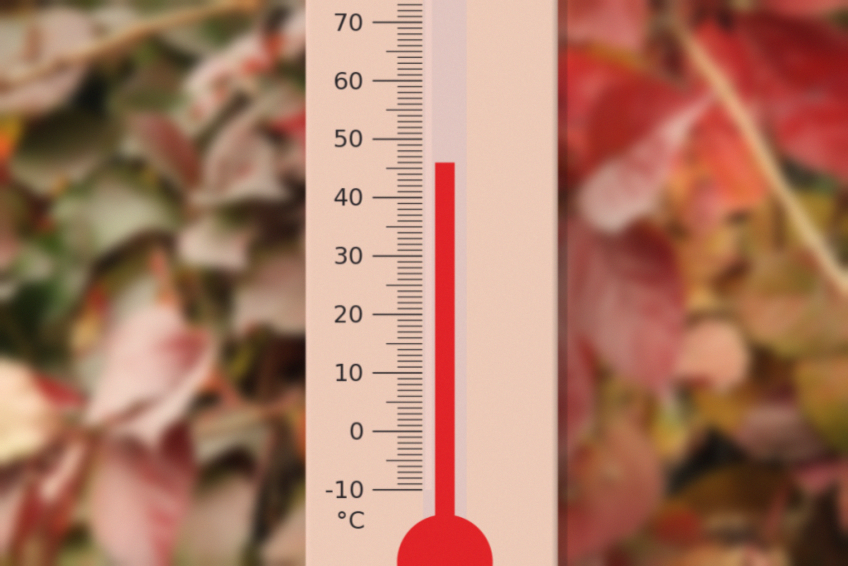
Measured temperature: 46 °C
